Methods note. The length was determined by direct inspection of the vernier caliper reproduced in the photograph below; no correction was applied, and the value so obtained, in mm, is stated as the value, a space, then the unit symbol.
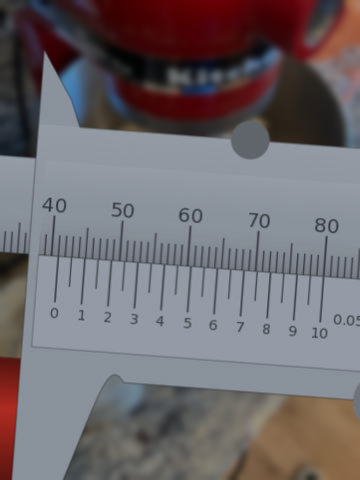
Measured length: 41.0 mm
